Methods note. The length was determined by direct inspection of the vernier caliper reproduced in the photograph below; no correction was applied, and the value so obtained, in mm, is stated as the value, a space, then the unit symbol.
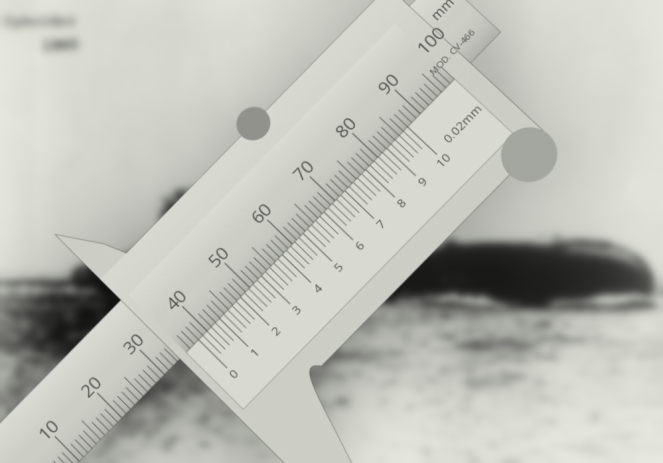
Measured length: 38.0 mm
